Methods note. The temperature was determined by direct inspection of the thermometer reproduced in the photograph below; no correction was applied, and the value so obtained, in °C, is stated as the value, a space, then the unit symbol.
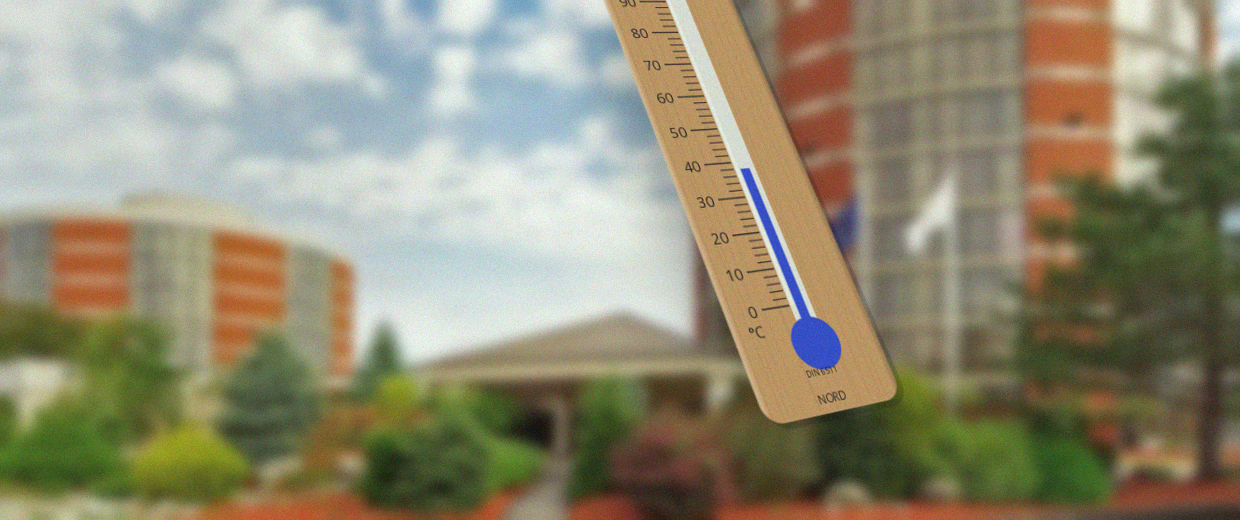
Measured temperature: 38 °C
